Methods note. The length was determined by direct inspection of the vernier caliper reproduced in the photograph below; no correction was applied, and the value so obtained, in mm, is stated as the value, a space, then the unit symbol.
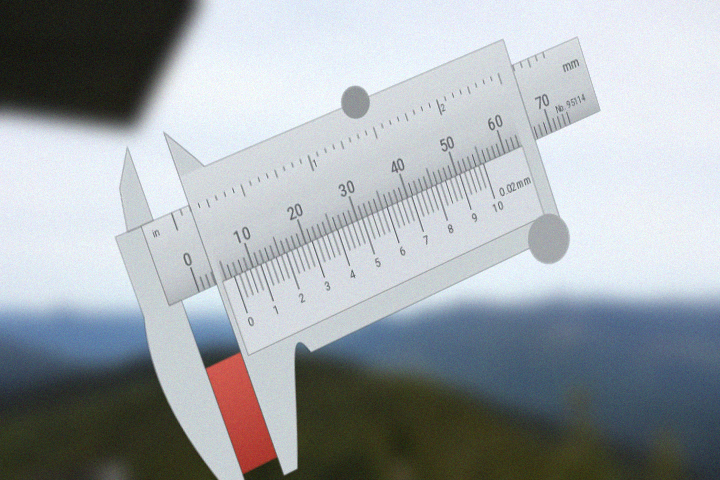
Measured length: 6.5 mm
